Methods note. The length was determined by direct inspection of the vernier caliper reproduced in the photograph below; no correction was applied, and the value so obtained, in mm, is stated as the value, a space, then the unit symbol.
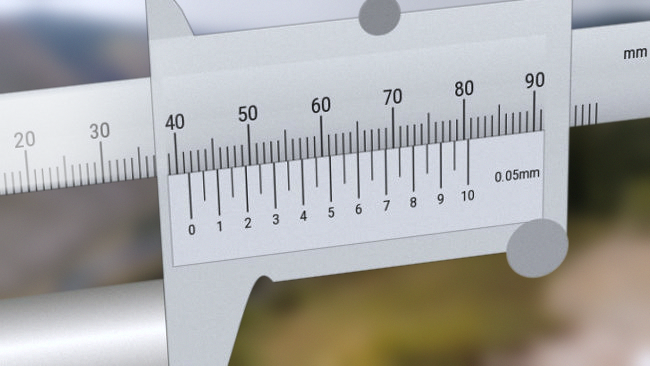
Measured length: 41.6 mm
